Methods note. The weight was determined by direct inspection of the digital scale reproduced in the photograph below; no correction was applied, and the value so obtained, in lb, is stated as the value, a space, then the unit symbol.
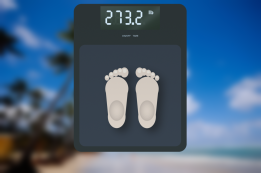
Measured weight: 273.2 lb
